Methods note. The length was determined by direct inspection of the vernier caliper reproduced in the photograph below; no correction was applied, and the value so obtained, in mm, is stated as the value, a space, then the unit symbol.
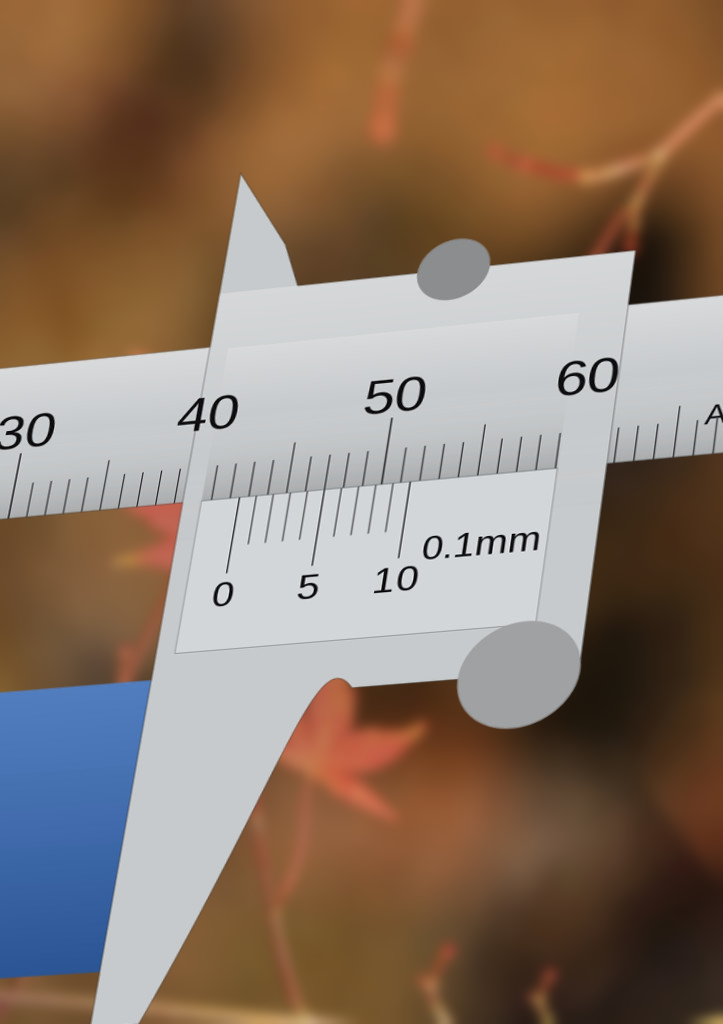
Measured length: 42.5 mm
